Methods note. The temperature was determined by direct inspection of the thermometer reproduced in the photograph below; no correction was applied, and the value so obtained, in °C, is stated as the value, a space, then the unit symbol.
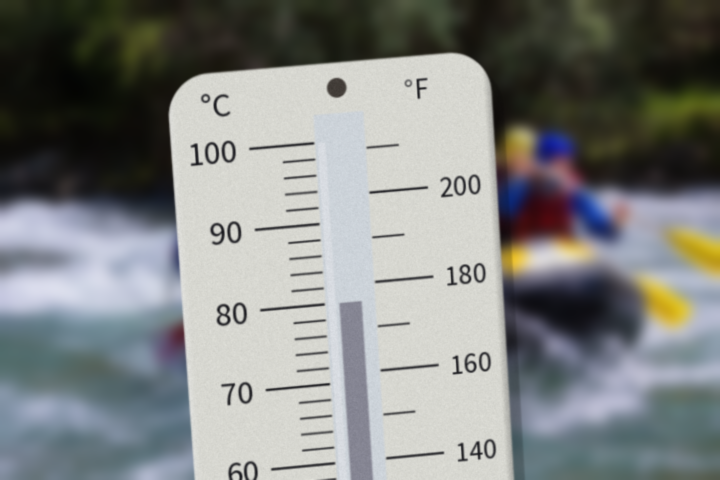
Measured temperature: 80 °C
